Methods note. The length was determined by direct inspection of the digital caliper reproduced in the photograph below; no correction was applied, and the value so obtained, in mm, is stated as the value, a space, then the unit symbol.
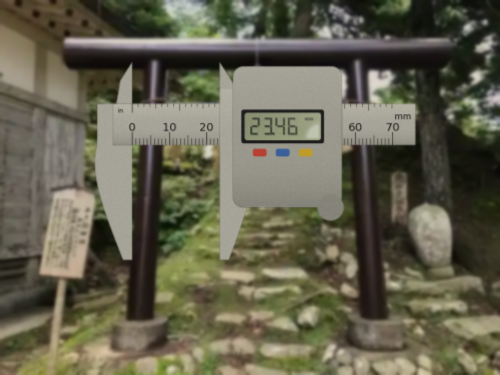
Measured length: 23.46 mm
